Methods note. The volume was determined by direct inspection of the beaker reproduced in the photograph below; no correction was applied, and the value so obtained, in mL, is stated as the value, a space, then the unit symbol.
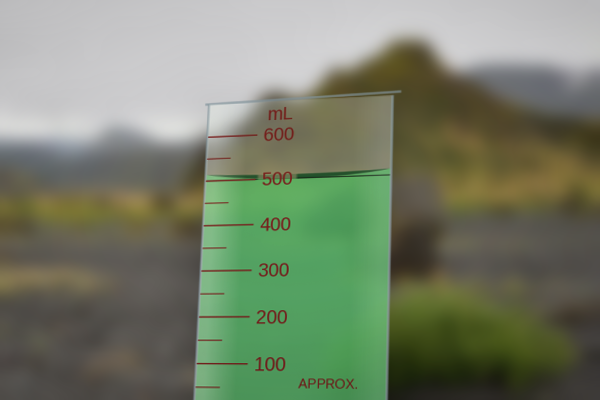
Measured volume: 500 mL
